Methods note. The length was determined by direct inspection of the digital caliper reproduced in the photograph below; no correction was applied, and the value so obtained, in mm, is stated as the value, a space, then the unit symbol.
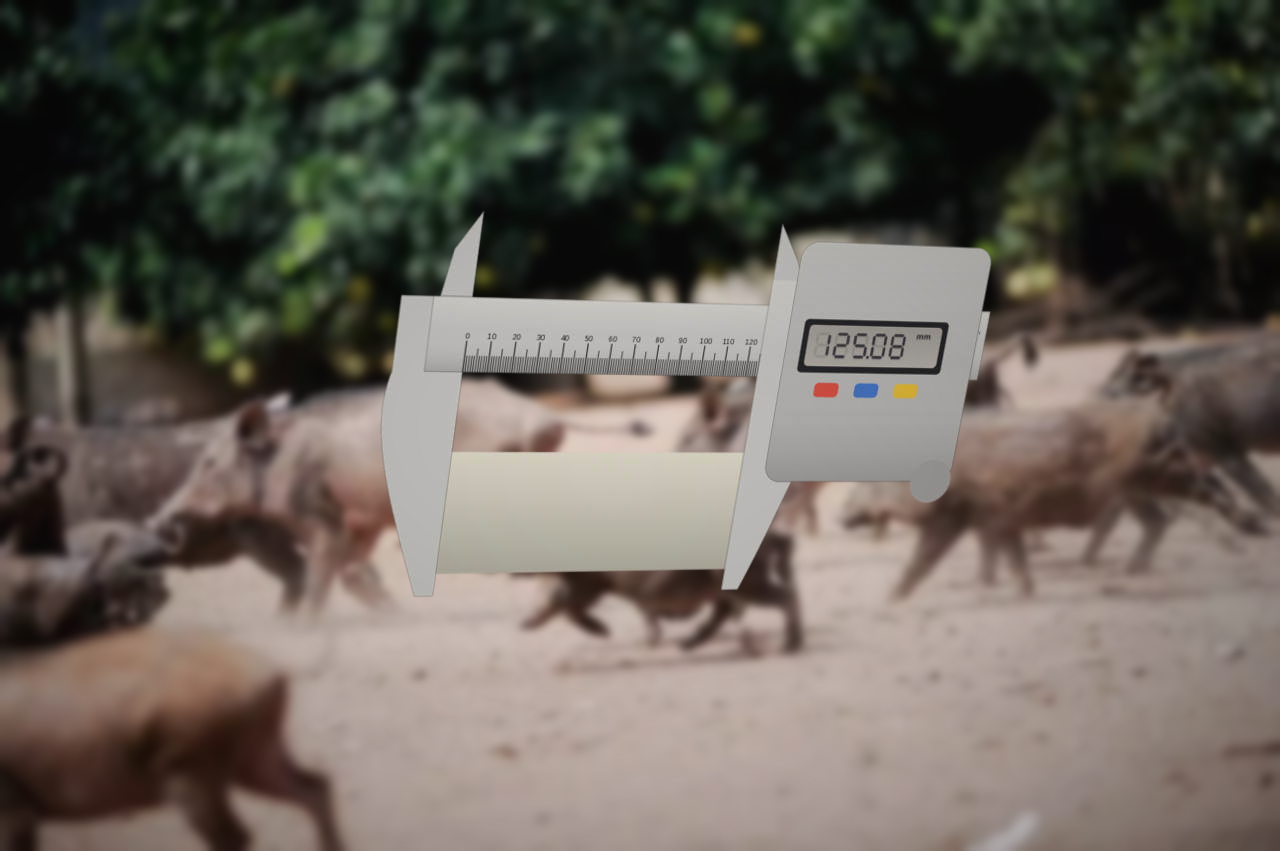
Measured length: 125.08 mm
